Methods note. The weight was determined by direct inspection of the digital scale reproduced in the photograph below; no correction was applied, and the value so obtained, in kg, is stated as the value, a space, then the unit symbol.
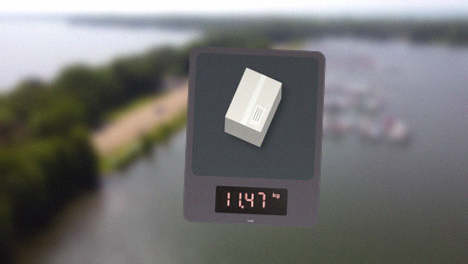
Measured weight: 11.47 kg
